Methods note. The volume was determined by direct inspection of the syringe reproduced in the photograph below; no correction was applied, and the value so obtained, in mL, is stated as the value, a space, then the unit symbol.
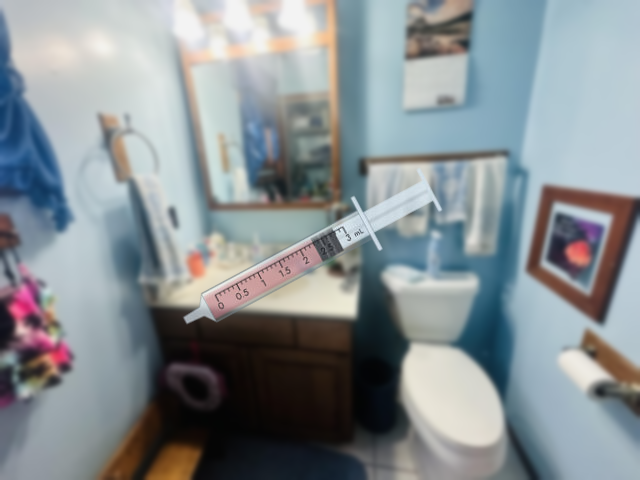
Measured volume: 2.3 mL
